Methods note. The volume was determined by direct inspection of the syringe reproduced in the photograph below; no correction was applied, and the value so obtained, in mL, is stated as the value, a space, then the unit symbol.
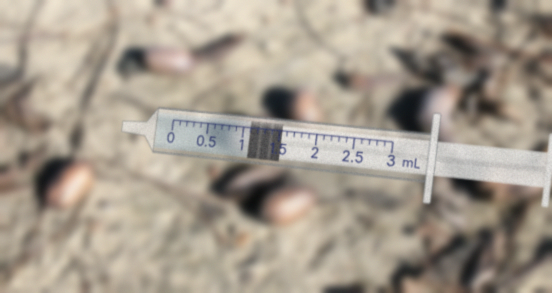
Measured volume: 1.1 mL
